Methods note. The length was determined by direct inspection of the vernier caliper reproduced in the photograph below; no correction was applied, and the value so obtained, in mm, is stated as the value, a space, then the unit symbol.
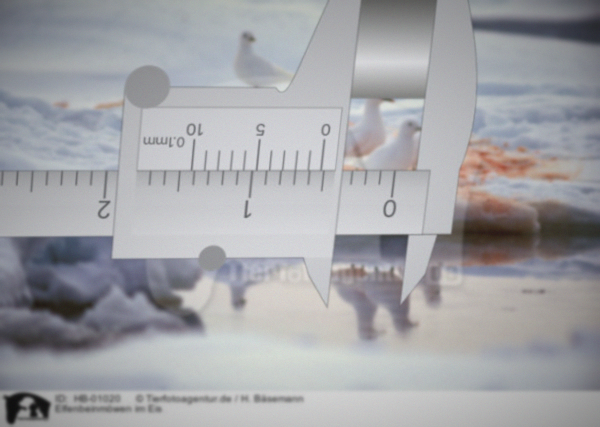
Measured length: 5.2 mm
